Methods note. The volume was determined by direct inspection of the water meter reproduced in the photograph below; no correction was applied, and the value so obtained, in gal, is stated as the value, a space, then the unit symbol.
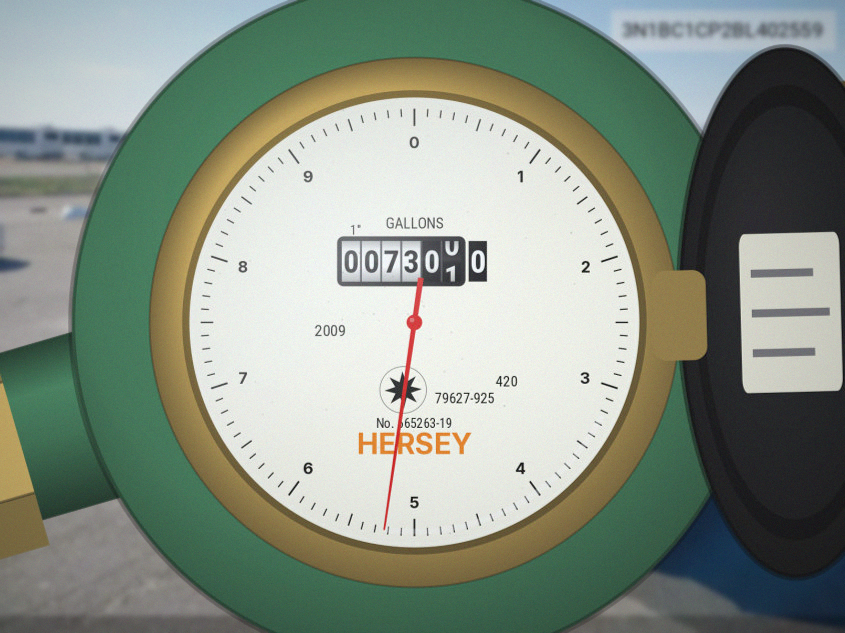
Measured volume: 73005.2 gal
